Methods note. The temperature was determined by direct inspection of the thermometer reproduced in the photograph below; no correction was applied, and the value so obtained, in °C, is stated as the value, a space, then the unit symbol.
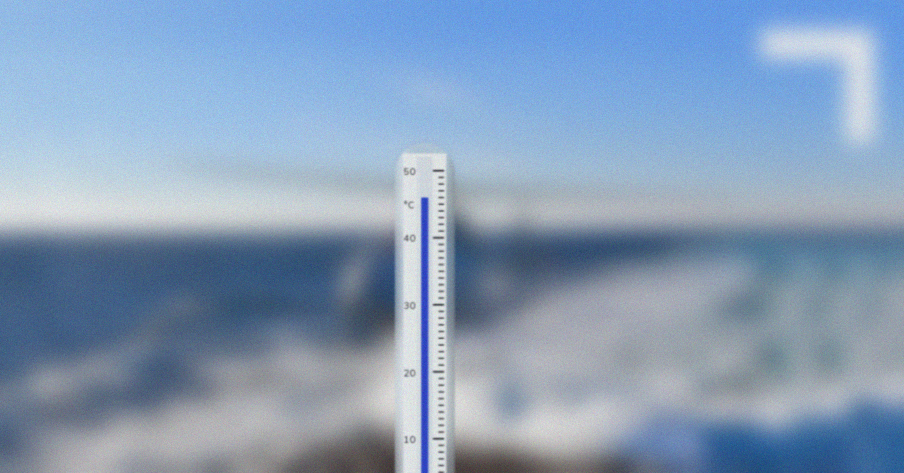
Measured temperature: 46 °C
